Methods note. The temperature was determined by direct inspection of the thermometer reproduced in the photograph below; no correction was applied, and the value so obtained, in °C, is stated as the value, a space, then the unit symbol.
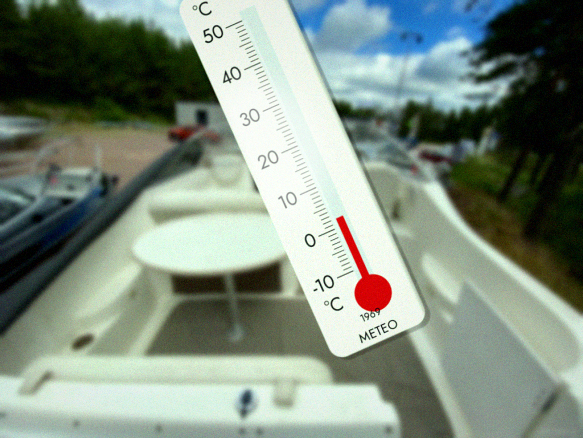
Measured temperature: 2 °C
